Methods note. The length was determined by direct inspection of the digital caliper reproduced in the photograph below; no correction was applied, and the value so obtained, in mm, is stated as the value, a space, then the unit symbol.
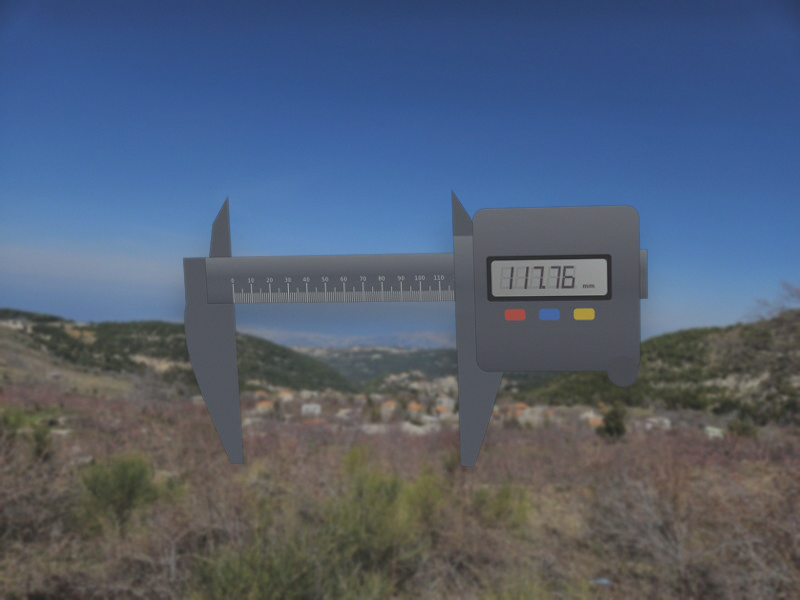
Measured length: 117.76 mm
